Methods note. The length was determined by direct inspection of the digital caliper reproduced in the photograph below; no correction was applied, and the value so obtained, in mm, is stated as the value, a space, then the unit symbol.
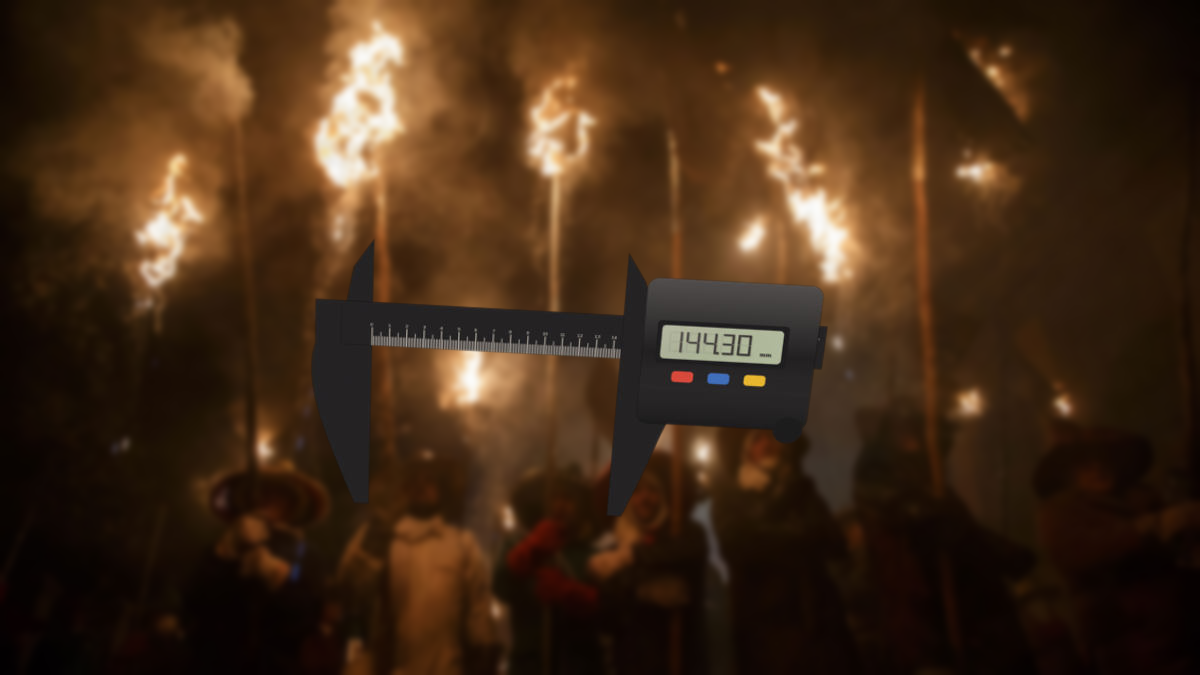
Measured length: 144.30 mm
